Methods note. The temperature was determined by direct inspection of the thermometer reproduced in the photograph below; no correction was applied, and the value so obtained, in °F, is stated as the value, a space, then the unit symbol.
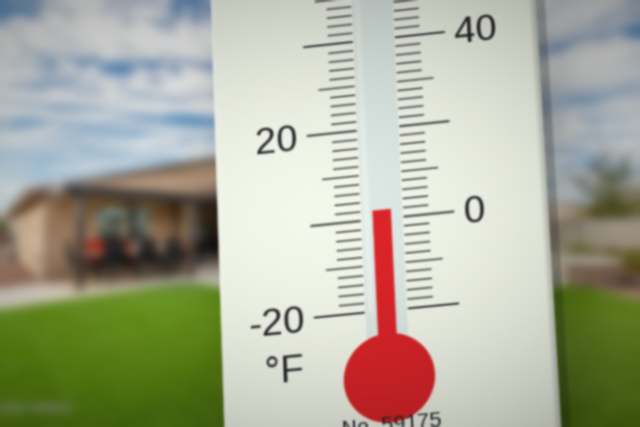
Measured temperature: 2 °F
